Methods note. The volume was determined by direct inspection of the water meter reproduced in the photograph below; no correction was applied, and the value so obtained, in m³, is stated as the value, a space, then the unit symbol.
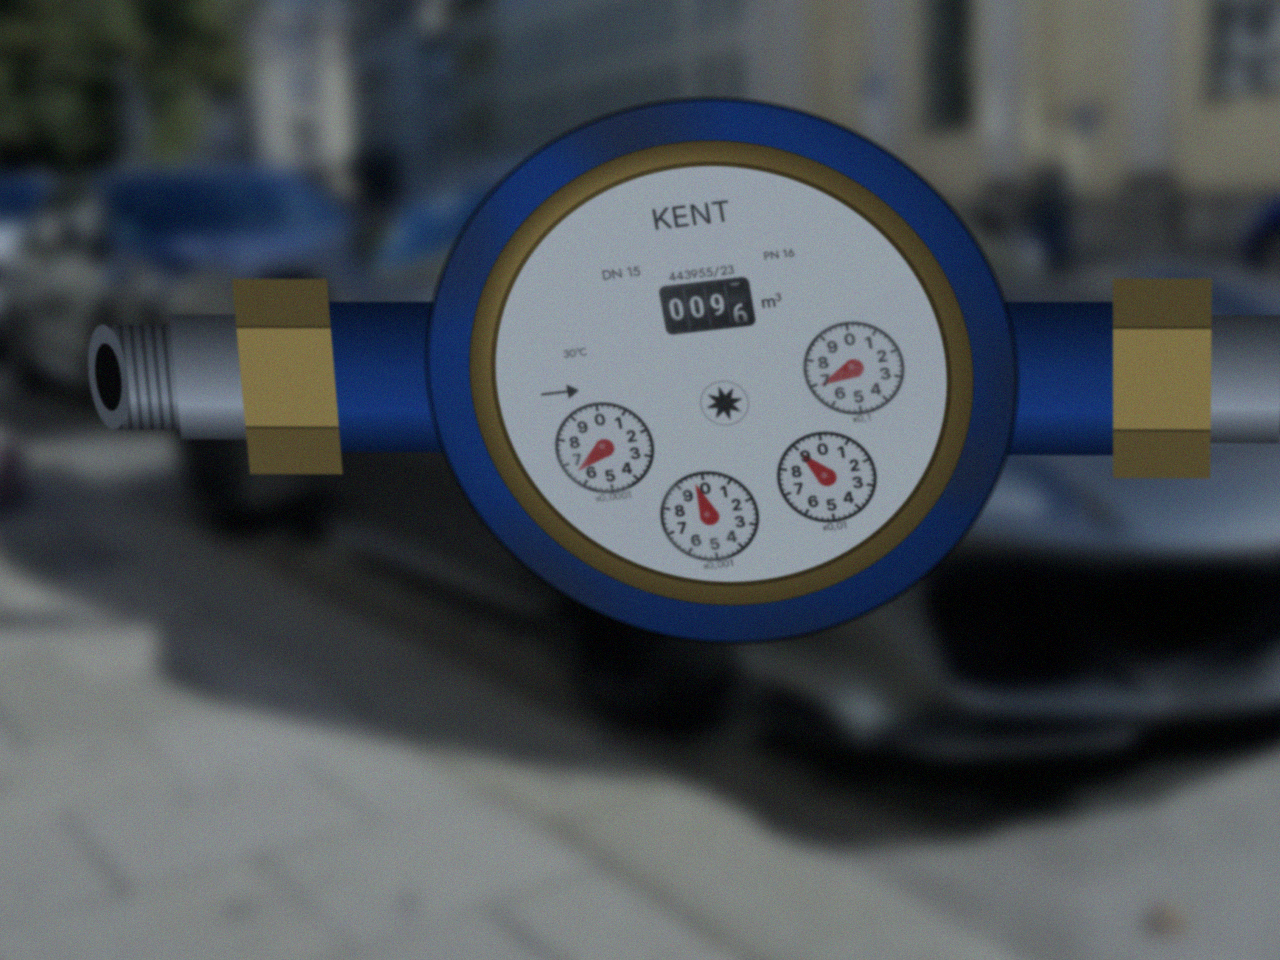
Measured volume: 95.6896 m³
